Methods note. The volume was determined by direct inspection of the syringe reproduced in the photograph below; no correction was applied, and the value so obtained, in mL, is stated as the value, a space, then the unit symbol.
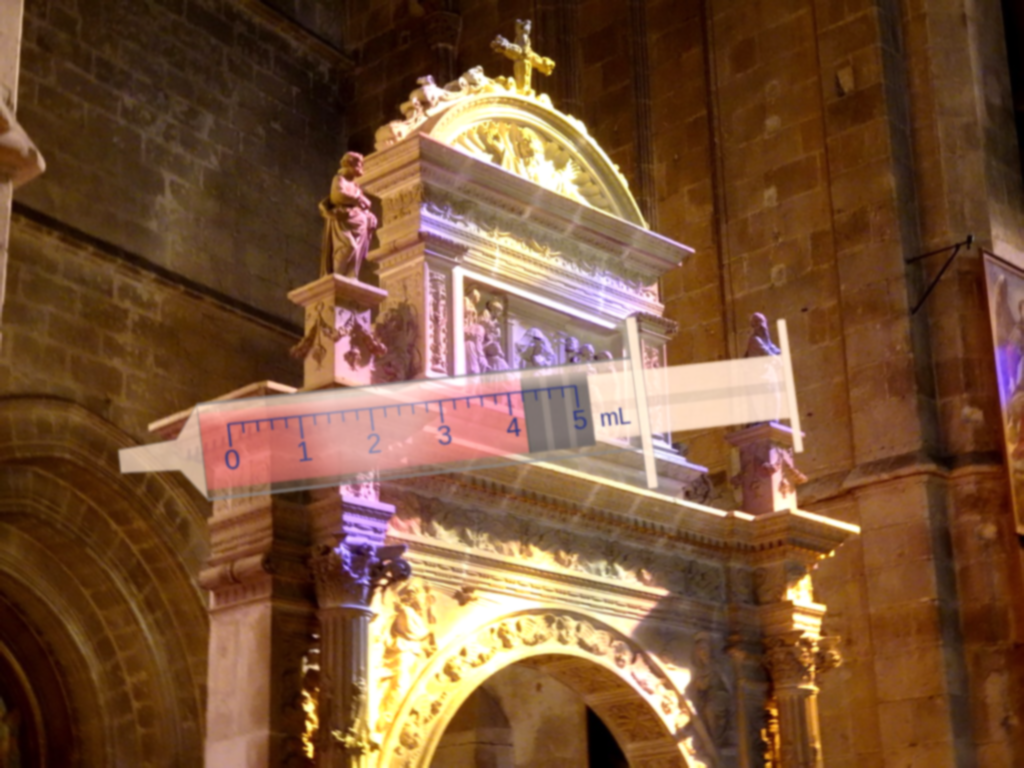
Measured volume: 4.2 mL
